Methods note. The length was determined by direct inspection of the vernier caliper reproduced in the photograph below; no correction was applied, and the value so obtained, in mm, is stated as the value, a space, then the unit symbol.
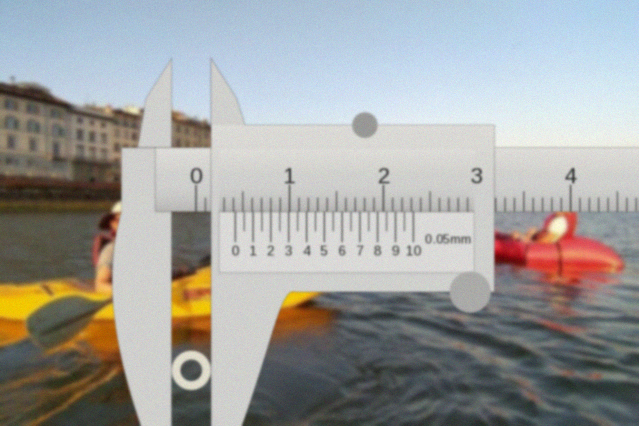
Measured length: 4.2 mm
